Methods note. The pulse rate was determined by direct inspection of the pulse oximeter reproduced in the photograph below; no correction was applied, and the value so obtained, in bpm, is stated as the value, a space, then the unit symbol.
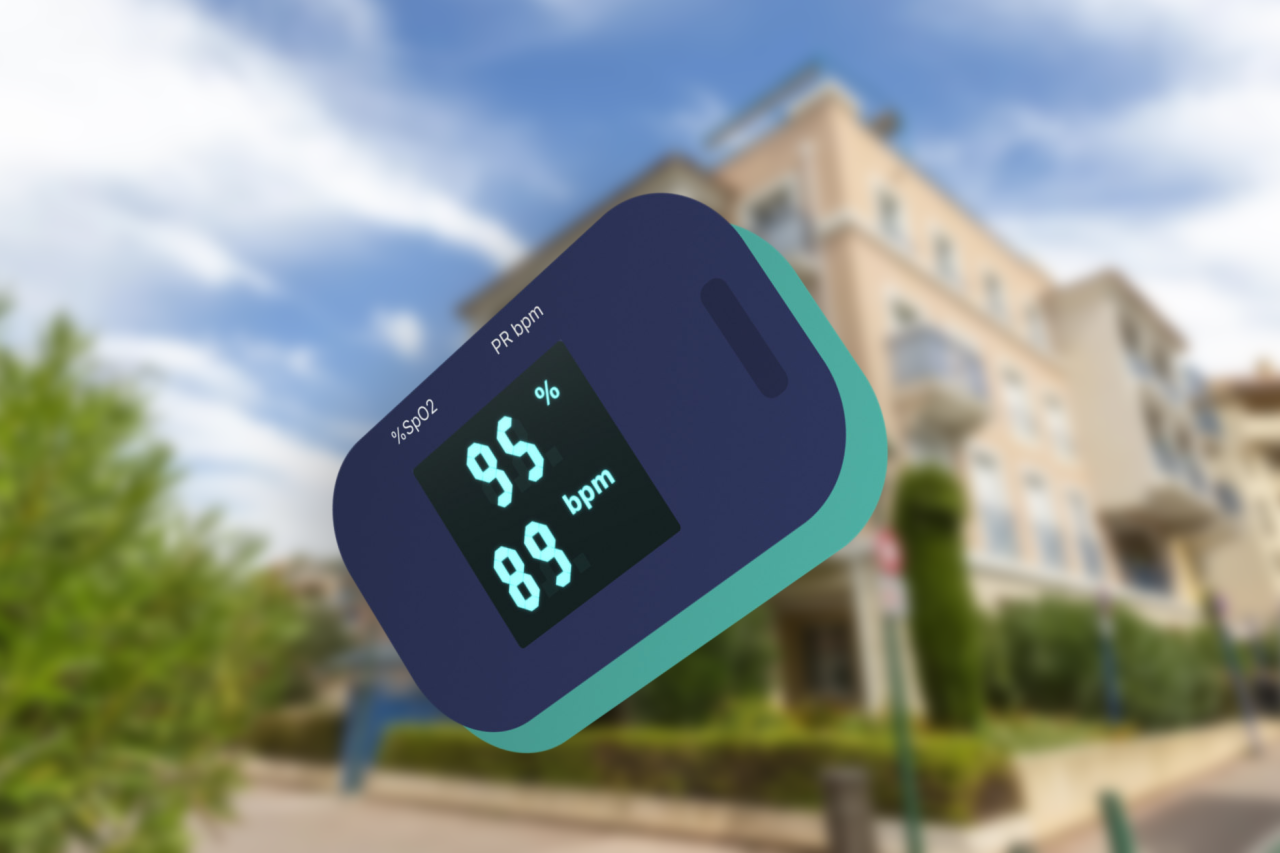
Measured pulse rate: 89 bpm
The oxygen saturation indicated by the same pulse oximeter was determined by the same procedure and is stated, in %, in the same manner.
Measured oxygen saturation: 95 %
